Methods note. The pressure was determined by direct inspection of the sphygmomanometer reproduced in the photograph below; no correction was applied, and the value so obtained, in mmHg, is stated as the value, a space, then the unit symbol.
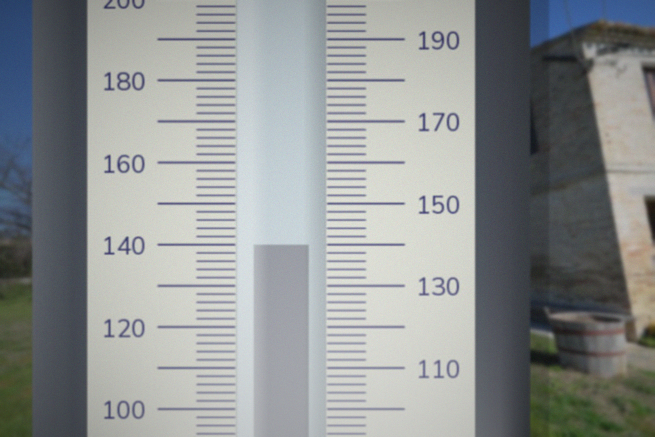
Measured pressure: 140 mmHg
